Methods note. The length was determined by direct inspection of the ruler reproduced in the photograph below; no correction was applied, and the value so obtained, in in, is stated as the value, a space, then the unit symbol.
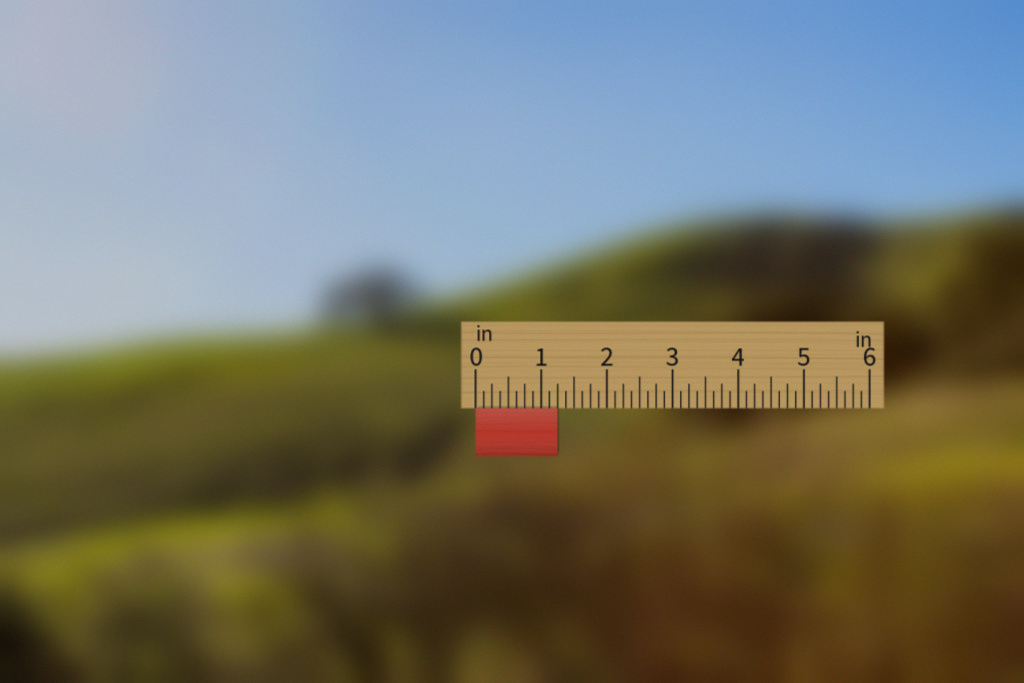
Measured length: 1.25 in
